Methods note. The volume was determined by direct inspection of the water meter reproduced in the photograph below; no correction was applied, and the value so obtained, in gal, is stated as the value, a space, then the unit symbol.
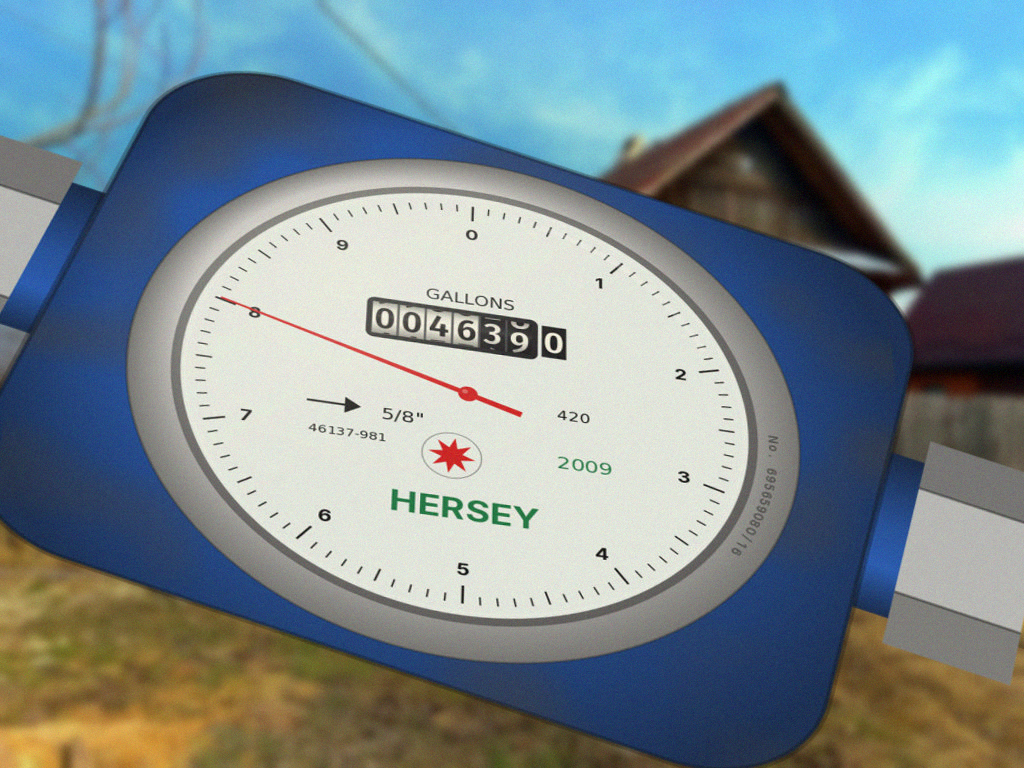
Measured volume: 46388.0 gal
